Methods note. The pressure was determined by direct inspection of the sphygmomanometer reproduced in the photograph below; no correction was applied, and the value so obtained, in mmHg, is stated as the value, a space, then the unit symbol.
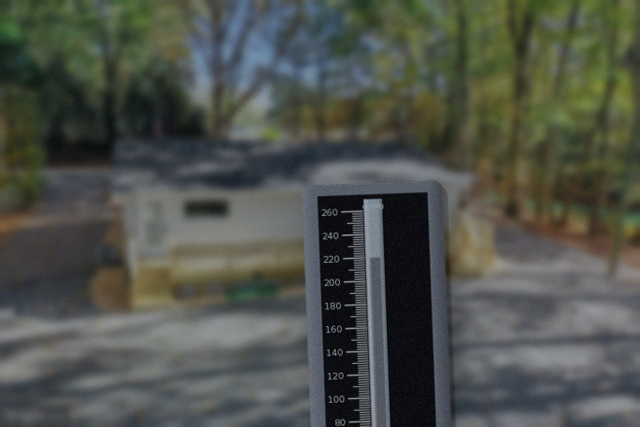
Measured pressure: 220 mmHg
